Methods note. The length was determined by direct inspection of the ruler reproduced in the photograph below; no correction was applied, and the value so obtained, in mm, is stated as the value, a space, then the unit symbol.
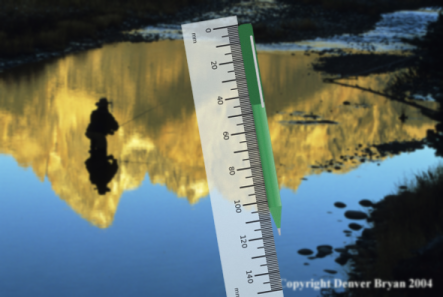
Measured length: 120 mm
